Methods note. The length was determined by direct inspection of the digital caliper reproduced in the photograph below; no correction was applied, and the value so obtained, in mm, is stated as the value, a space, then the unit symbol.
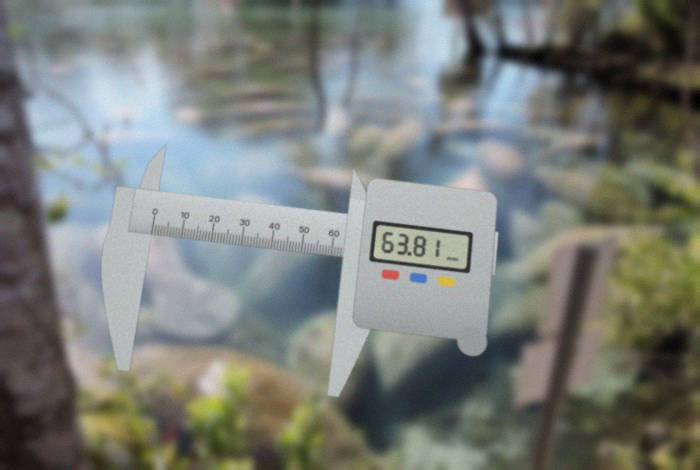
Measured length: 63.81 mm
